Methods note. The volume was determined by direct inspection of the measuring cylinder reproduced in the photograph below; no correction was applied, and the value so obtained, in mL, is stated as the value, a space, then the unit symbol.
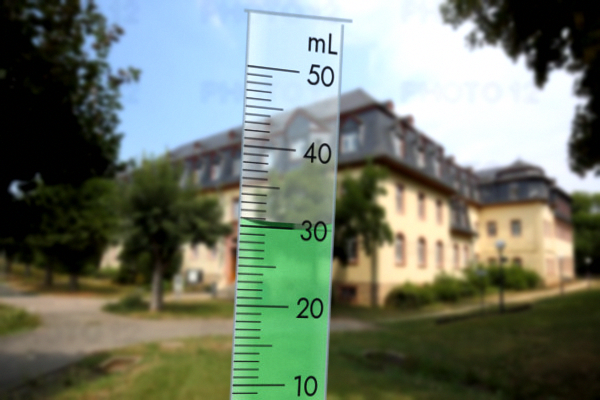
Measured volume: 30 mL
